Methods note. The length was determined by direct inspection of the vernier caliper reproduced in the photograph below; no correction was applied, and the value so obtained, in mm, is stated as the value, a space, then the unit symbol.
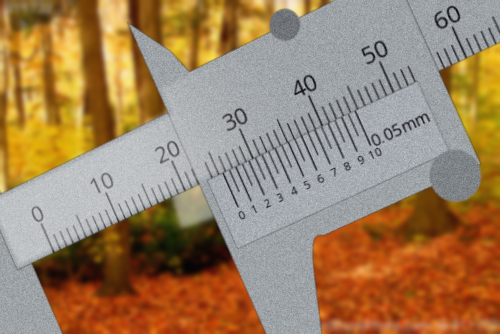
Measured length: 25.6 mm
